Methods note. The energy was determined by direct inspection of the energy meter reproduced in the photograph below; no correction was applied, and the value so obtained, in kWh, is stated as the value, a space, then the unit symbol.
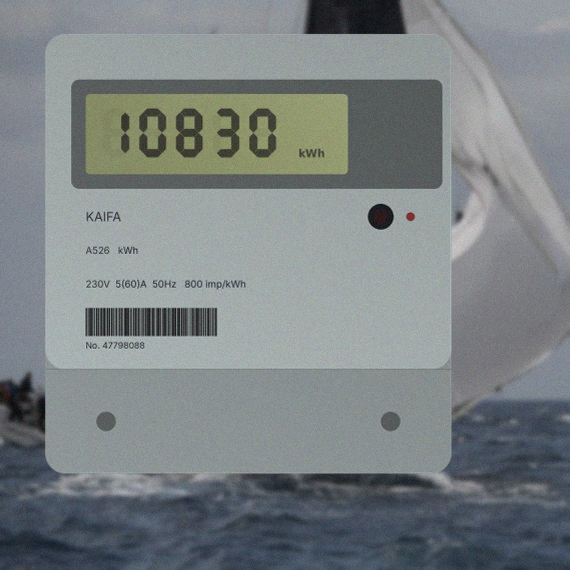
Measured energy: 10830 kWh
